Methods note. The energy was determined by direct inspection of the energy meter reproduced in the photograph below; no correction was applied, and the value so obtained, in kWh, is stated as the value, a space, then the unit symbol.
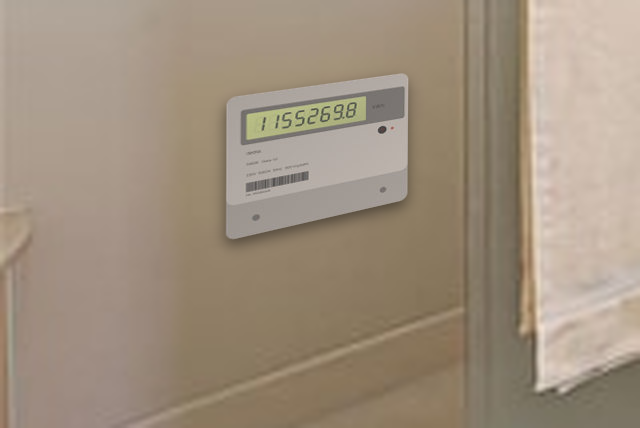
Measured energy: 1155269.8 kWh
